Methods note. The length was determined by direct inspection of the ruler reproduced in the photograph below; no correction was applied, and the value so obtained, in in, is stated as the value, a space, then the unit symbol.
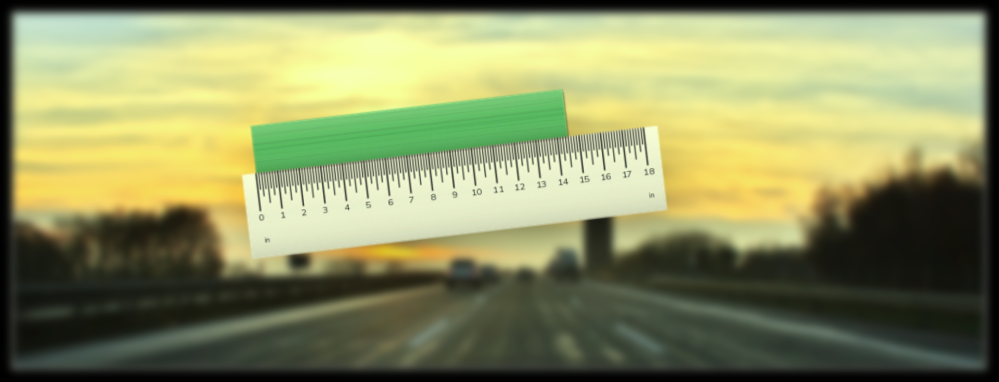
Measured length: 14.5 in
